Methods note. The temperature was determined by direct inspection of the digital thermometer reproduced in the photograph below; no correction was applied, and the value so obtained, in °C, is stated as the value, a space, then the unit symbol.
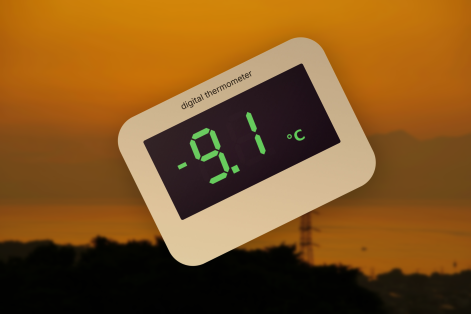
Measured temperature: -9.1 °C
